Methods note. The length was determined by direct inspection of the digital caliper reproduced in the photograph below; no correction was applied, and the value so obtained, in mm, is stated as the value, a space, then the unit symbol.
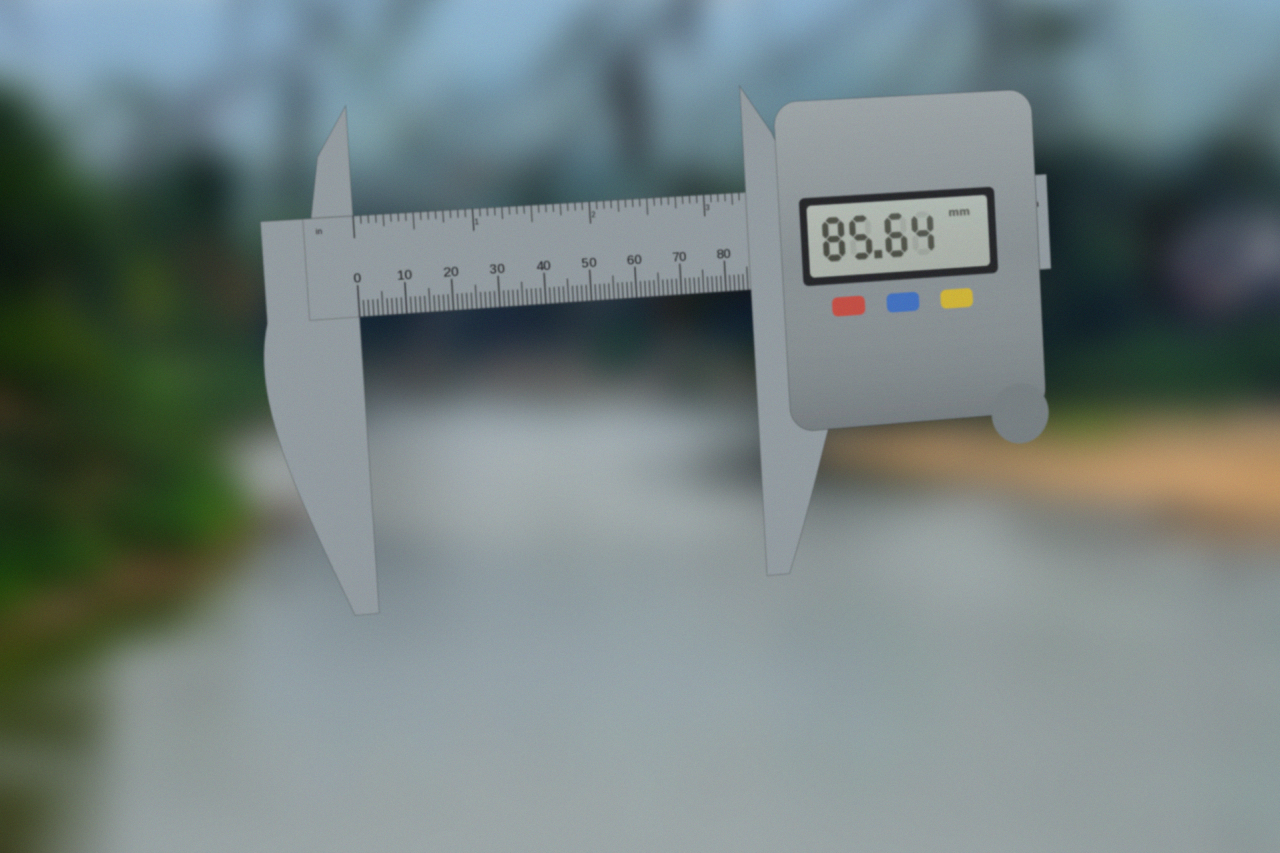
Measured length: 85.64 mm
